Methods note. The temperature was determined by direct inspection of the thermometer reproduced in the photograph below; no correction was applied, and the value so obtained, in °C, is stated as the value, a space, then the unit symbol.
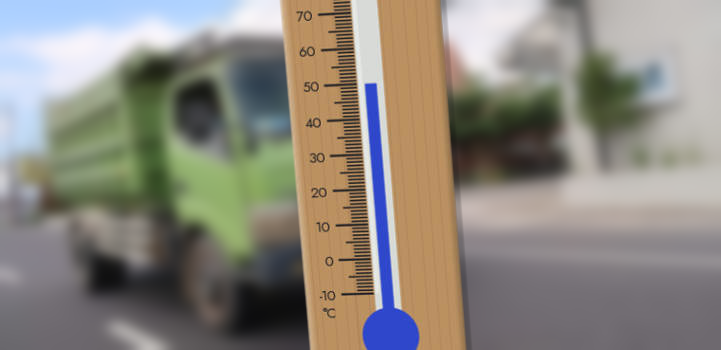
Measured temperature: 50 °C
